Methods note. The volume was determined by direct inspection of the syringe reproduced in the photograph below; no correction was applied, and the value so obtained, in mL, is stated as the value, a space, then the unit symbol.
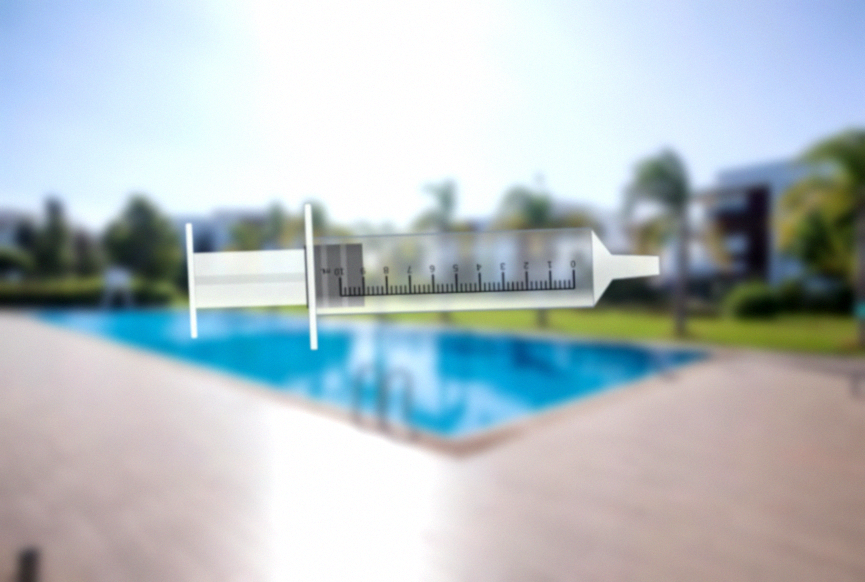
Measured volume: 9 mL
